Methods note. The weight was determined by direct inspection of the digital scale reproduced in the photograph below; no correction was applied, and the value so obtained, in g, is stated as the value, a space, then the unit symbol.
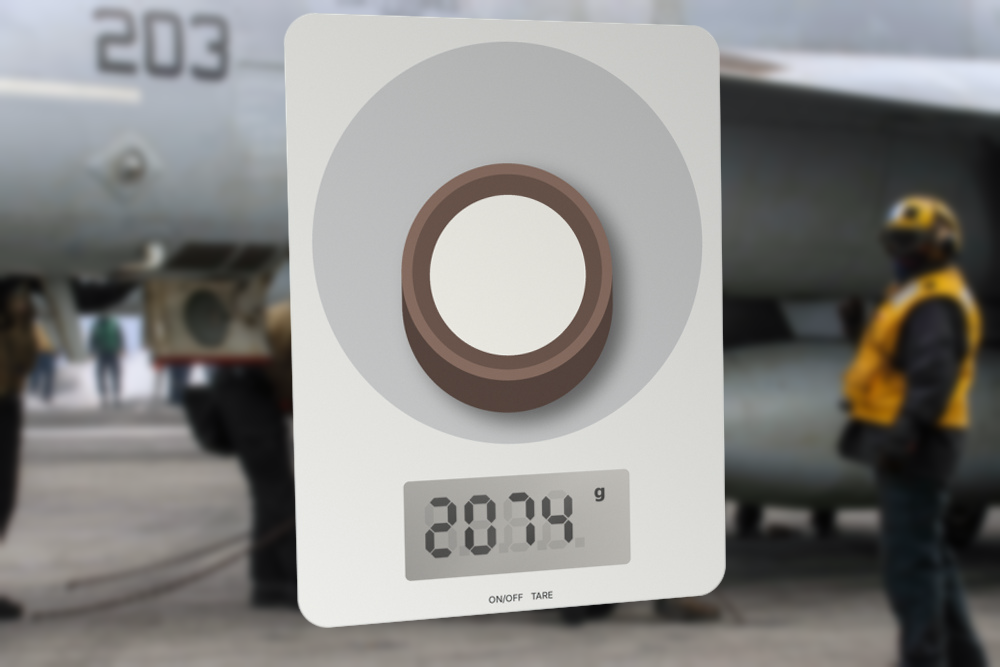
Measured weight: 2074 g
